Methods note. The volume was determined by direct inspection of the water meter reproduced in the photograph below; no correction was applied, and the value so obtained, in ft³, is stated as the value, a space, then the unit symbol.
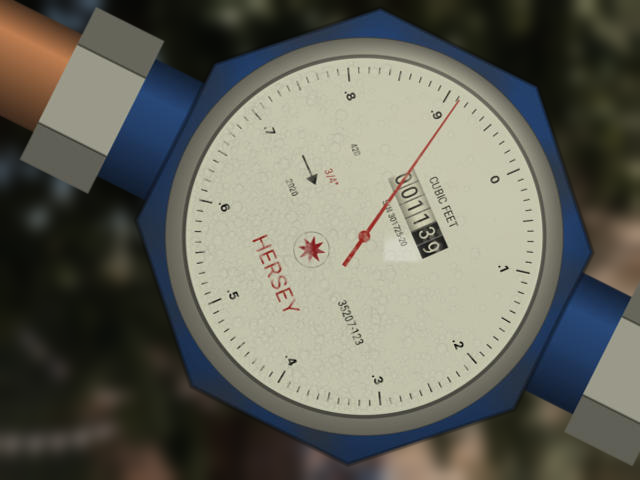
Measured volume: 1138.91 ft³
